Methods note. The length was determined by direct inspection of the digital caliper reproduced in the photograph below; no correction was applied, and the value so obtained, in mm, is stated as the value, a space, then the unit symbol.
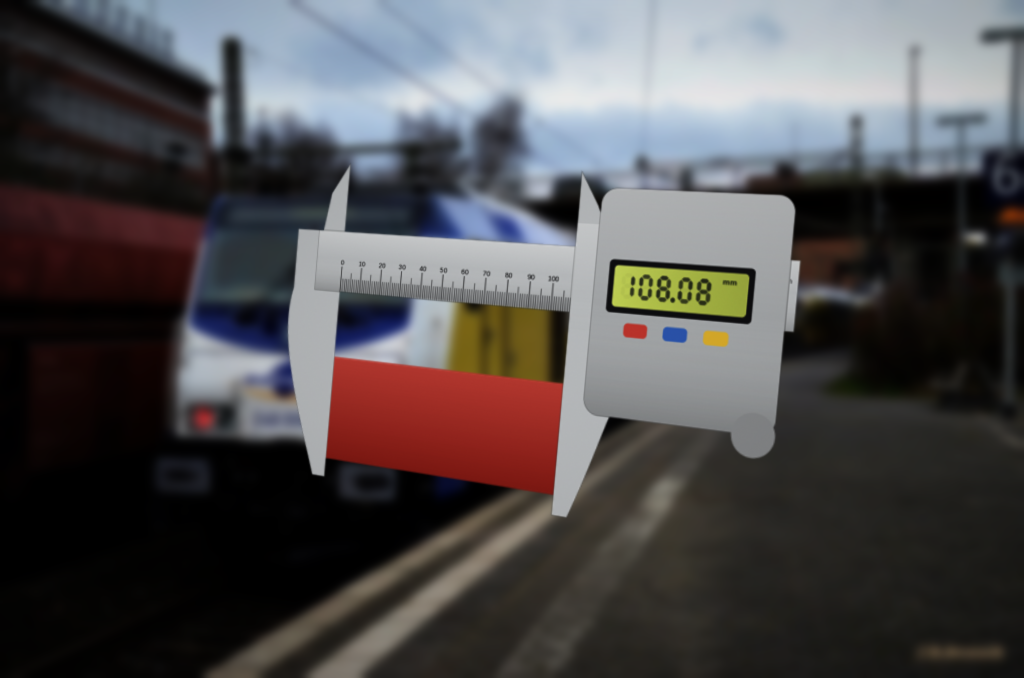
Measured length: 108.08 mm
